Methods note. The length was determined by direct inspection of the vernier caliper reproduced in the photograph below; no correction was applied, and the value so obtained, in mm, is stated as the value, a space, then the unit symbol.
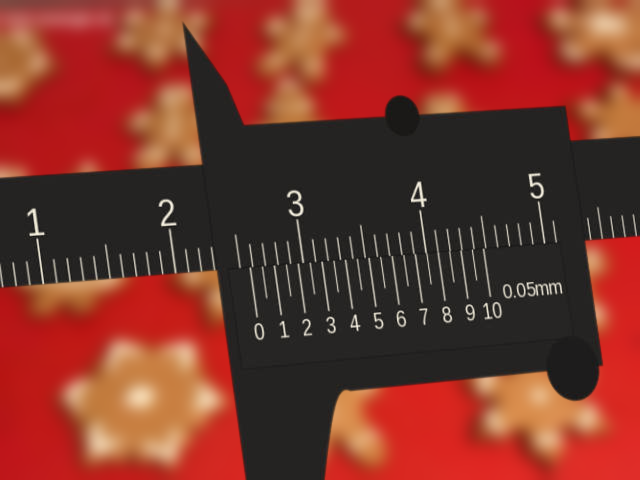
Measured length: 25.8 mm
